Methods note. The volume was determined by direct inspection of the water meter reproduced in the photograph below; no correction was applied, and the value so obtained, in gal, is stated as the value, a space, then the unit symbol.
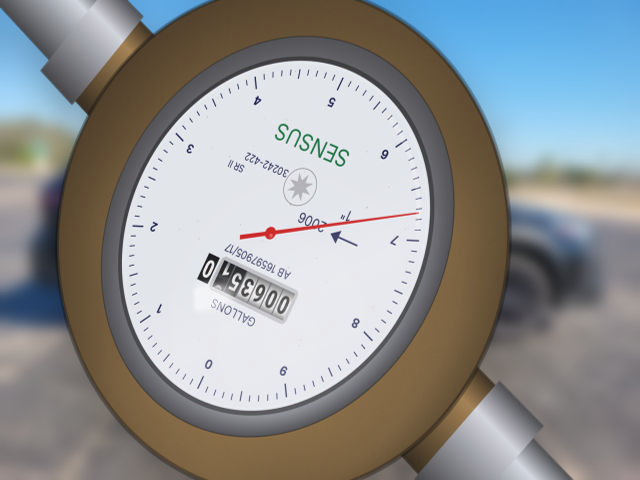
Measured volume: 63506.7 gal
